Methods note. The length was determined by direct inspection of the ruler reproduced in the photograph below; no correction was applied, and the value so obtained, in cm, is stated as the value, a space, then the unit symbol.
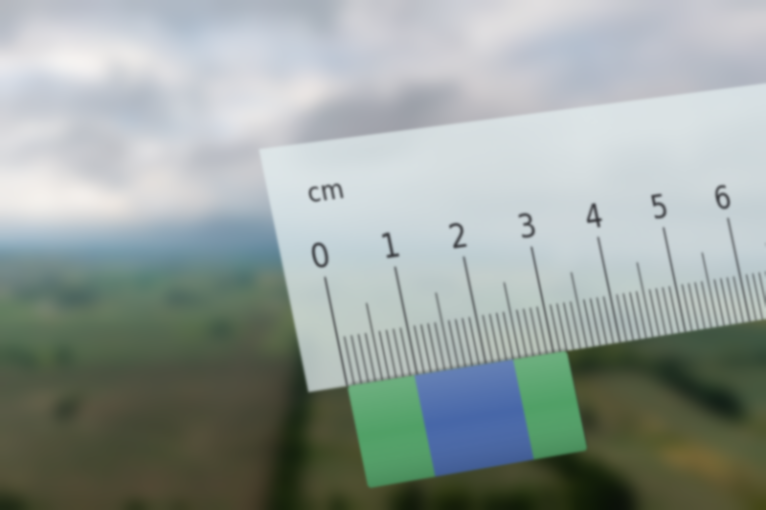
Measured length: 3.2 cm
